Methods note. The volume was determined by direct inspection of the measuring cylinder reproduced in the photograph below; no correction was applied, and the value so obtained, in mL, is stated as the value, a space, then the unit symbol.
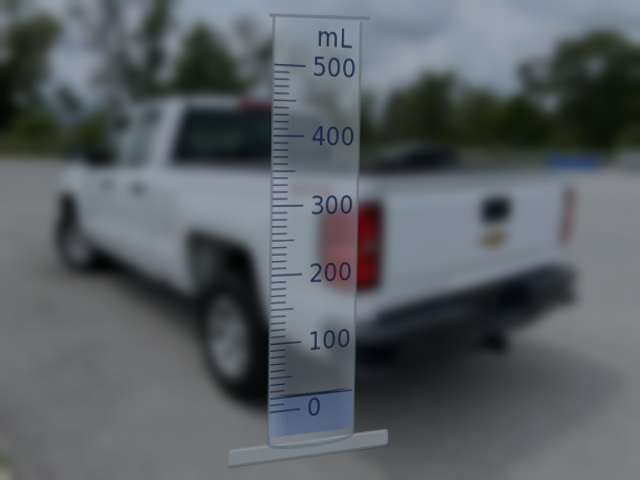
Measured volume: 20 mL
